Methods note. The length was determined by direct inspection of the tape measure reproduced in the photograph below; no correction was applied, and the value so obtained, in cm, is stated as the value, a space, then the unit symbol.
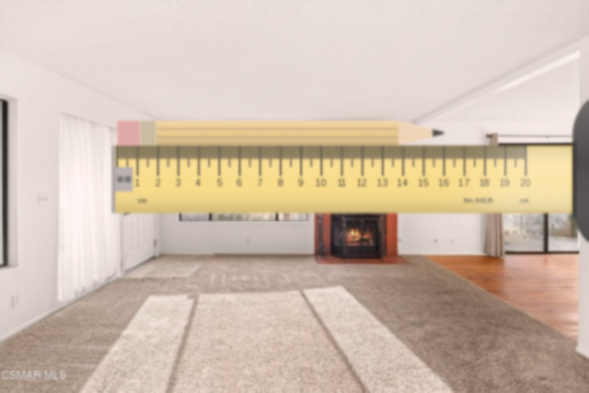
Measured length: 16 cm
